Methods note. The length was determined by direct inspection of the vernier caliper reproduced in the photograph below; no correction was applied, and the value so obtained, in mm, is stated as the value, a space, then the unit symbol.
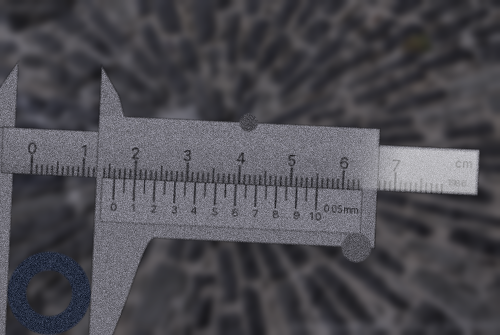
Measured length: 16.0 mm
